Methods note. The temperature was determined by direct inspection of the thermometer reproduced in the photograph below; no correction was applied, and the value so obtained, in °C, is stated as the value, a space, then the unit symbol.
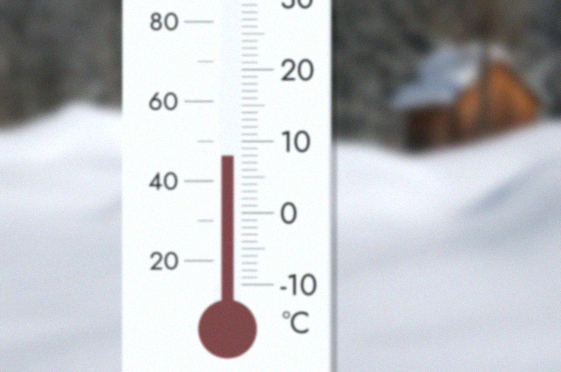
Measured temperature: 8 °C
